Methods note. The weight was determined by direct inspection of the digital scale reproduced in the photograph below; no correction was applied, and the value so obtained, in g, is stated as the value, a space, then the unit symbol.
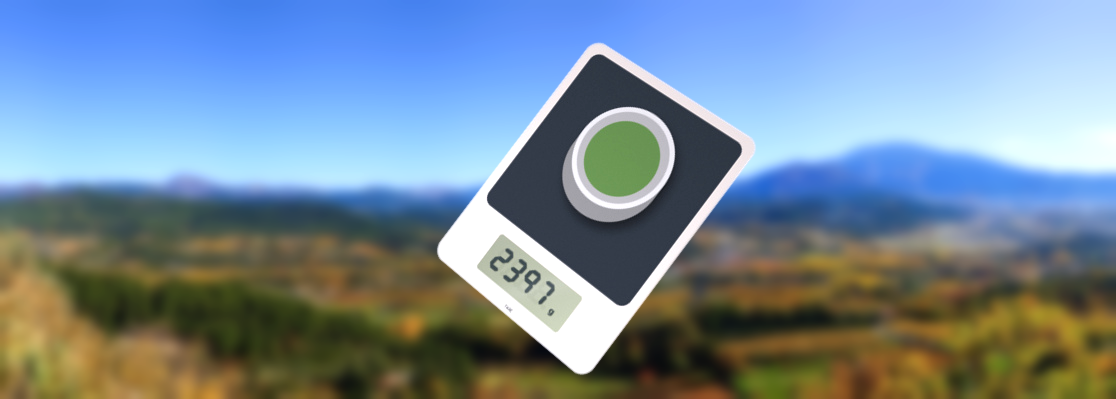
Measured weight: 2397 g
